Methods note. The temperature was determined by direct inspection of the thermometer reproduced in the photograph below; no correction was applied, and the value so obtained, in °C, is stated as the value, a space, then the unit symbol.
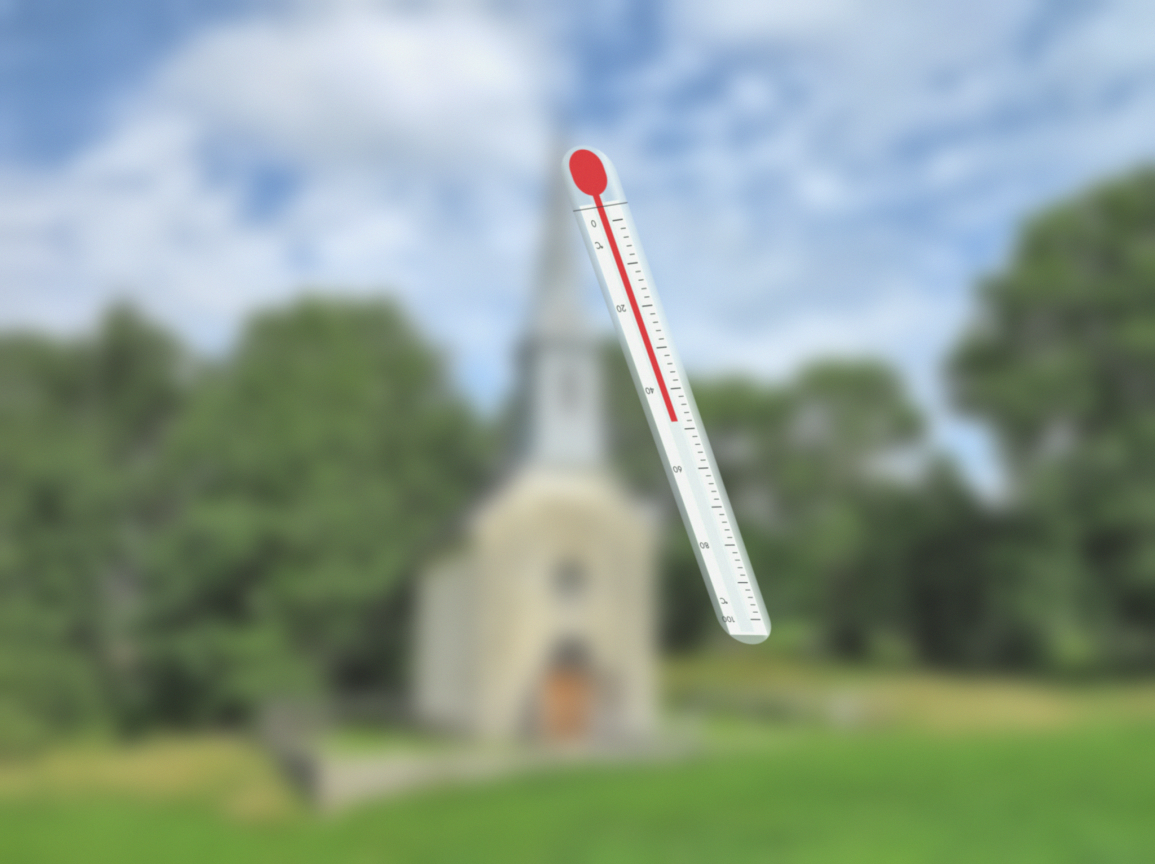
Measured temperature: 48 °C
